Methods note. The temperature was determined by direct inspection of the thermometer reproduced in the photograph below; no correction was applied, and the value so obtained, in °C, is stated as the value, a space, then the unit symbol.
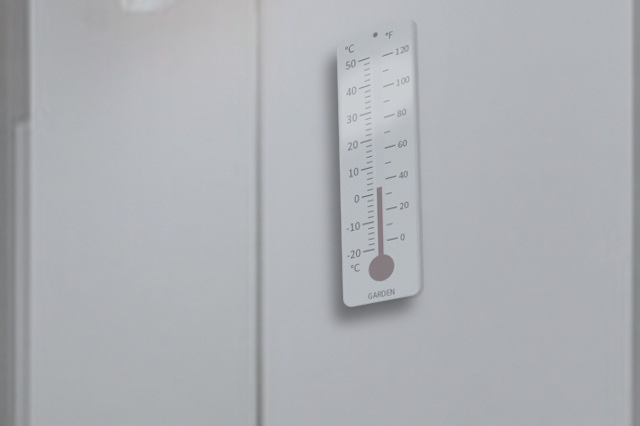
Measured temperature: 2 °C
